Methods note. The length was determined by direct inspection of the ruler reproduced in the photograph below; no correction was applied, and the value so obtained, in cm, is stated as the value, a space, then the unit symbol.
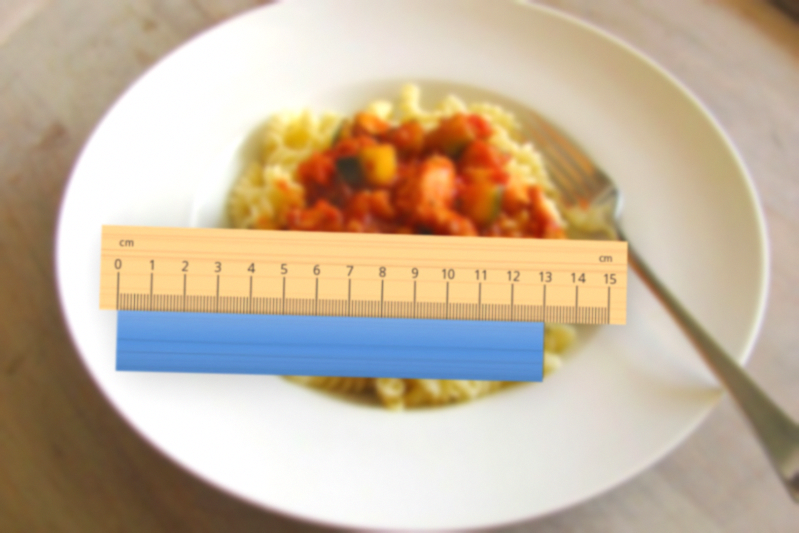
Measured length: 13 cm
